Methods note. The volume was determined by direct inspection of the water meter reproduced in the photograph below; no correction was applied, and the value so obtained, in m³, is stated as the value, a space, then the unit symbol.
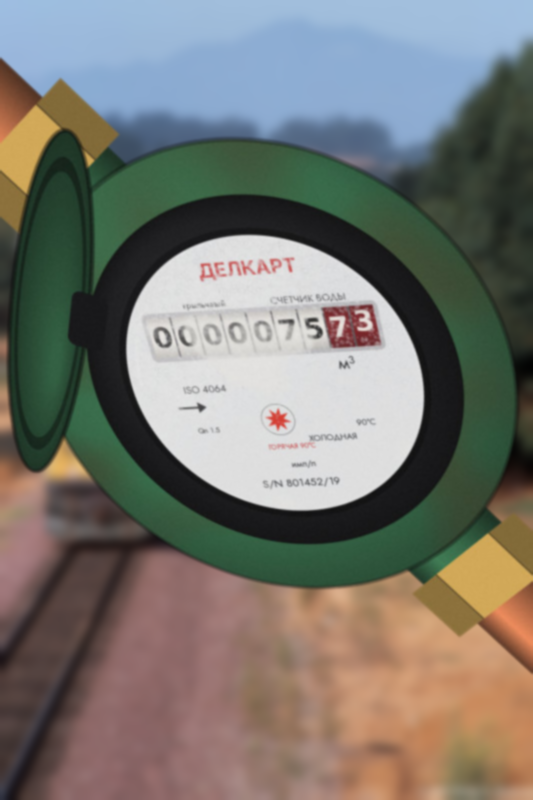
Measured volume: 75.73 m³
